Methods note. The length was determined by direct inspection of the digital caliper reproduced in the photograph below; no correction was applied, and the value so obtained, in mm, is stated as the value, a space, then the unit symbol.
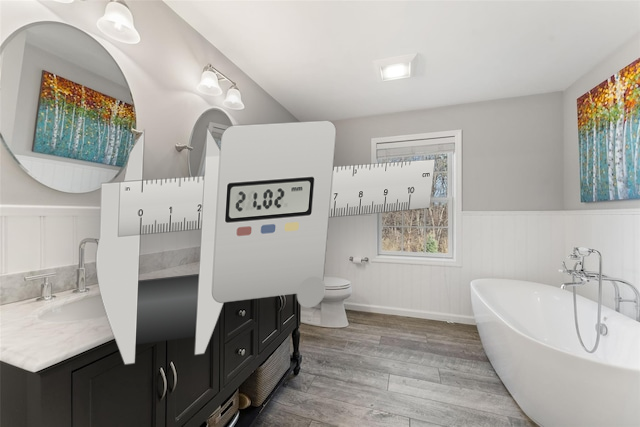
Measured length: 21.02 mm
